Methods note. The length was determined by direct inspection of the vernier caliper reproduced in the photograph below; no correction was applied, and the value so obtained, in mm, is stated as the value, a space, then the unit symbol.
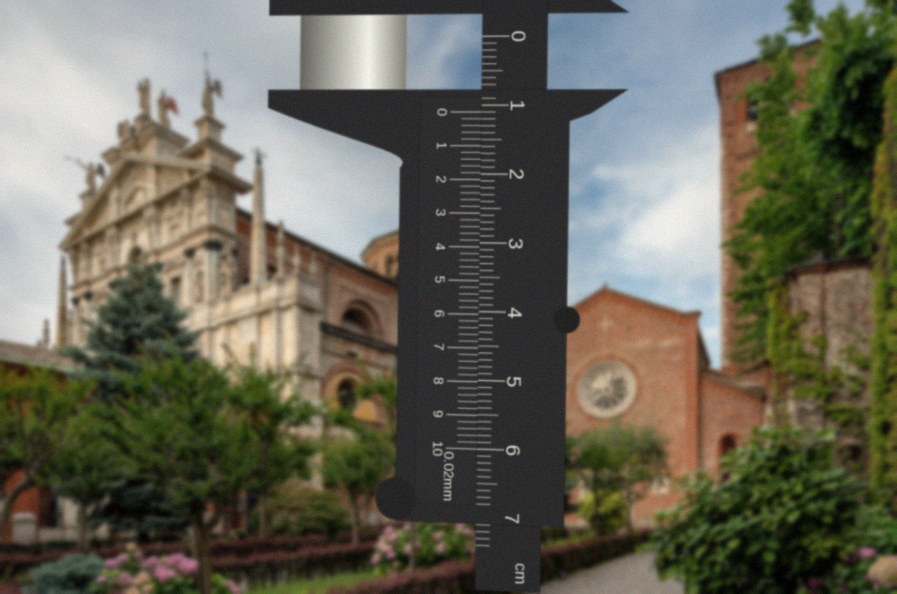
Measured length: 11.0 mm
